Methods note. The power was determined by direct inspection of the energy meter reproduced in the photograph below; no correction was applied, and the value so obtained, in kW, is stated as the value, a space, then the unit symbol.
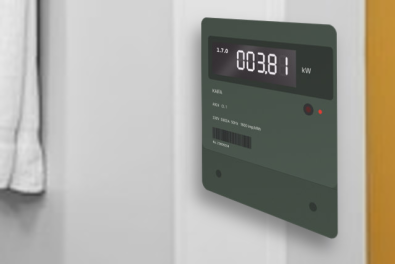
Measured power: 3.81 kW
